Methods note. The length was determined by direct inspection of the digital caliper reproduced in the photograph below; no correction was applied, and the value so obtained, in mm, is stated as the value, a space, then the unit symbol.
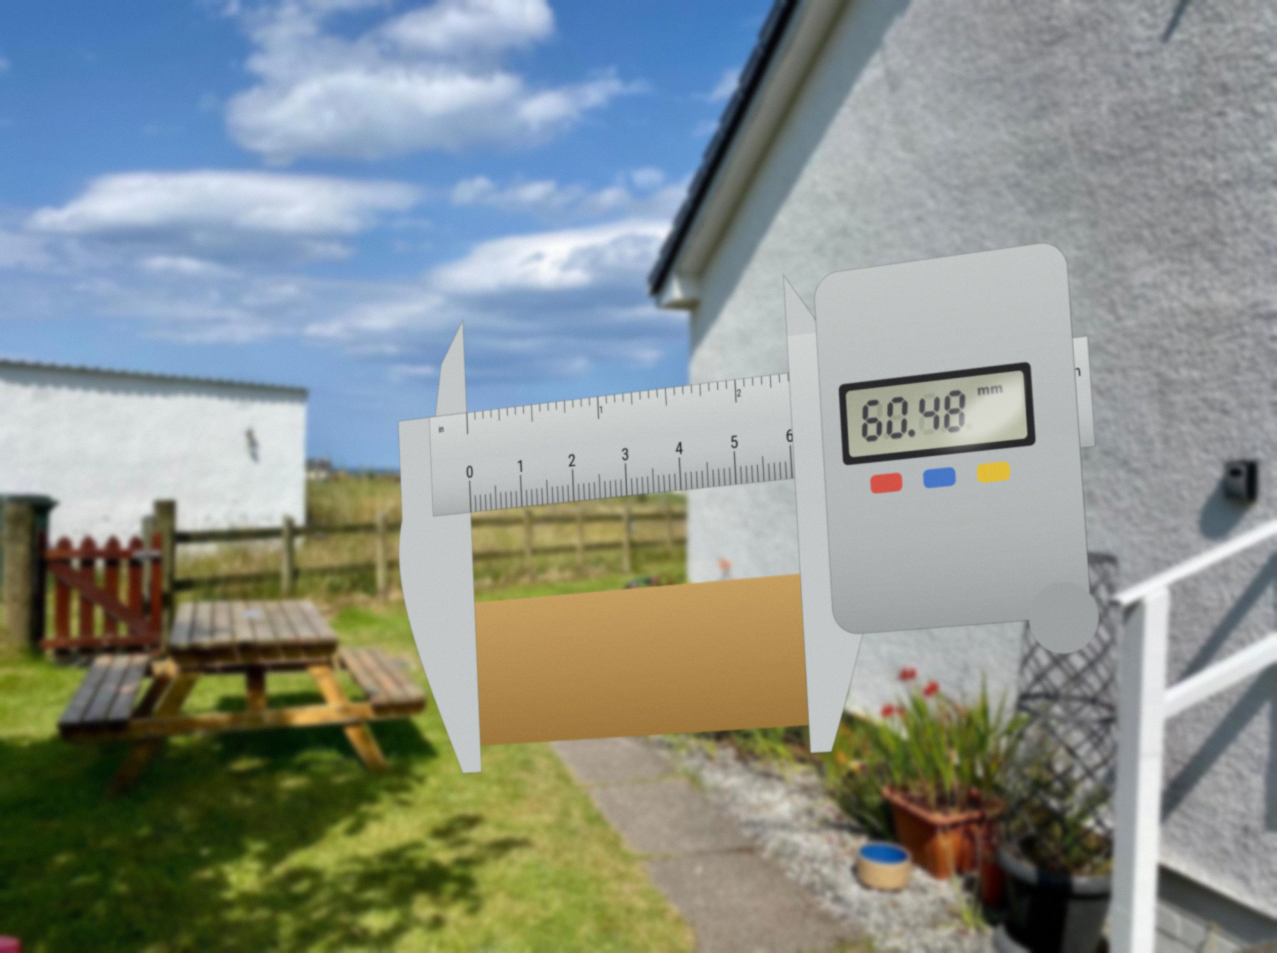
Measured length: 60.48 mm
